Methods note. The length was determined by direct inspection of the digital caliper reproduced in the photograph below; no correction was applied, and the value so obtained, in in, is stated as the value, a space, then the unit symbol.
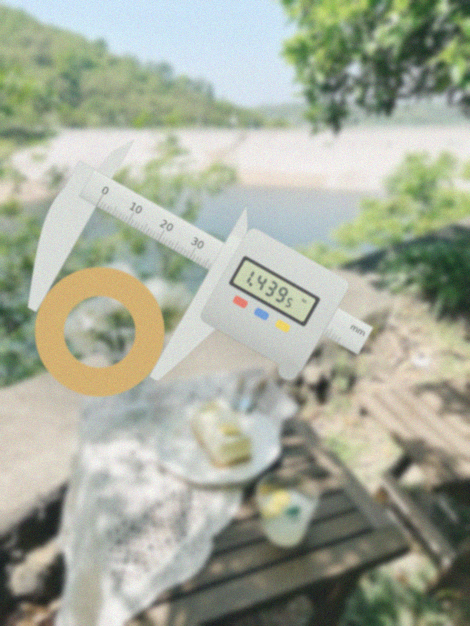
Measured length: 1.4395 in
